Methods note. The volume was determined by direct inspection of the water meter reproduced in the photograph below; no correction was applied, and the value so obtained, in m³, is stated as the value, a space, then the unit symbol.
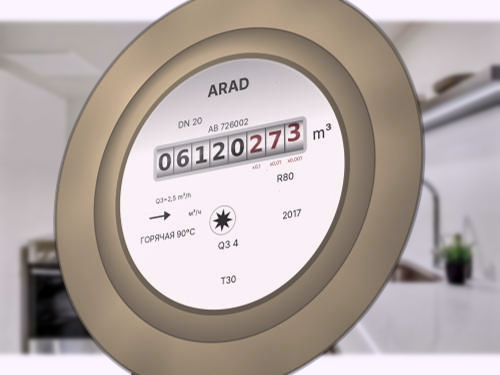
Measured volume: 6120.273 m³
